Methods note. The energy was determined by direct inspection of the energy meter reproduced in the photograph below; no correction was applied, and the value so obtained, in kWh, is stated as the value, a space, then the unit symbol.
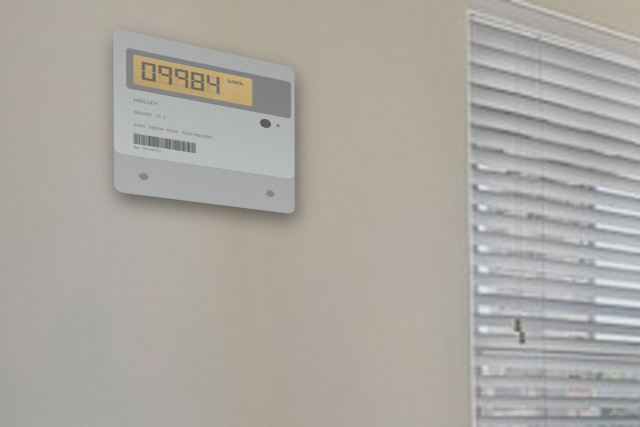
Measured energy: 9984 kWh
